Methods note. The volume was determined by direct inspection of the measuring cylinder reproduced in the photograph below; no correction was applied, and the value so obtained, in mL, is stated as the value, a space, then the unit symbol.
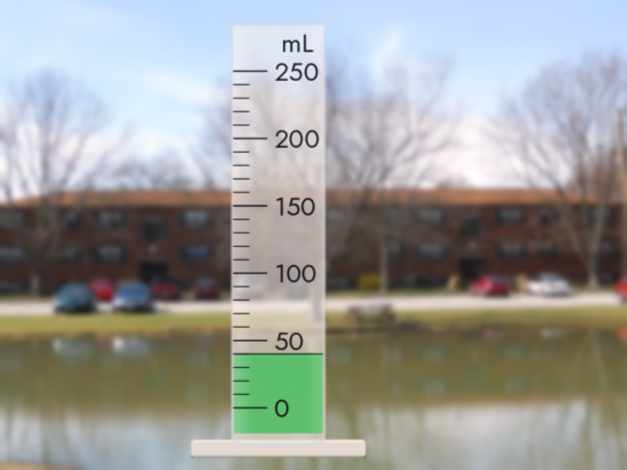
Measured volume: 40 mL
